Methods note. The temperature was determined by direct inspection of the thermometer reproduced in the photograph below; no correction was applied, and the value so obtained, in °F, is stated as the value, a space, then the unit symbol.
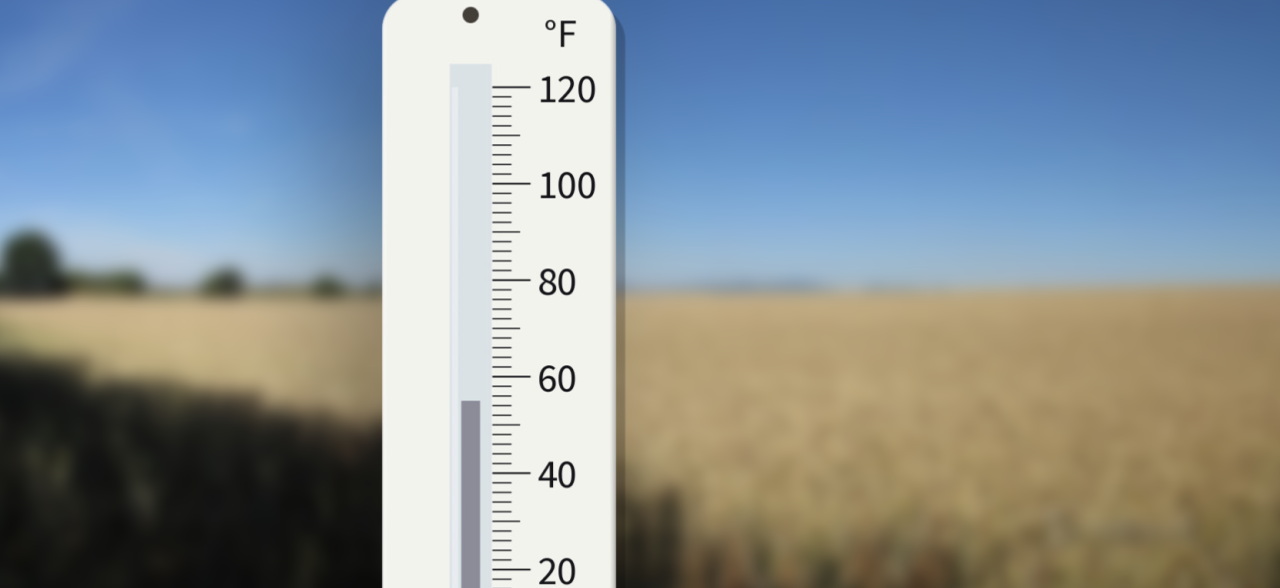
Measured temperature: 55 °F
